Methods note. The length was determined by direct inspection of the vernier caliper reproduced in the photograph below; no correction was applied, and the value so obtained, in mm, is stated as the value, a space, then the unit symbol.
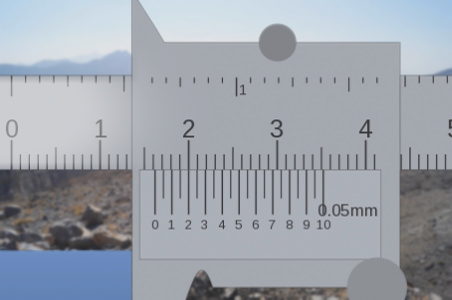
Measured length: 16.2 mm
